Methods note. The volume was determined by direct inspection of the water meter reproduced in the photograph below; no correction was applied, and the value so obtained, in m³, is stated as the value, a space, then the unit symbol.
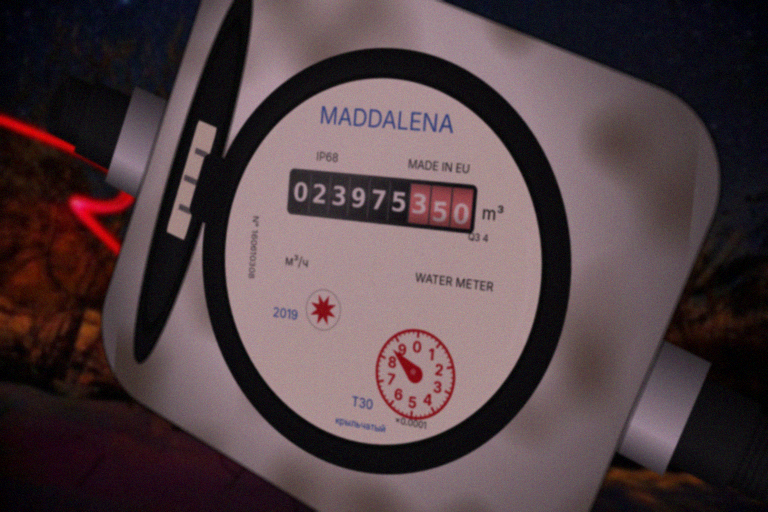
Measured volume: 23975.3498 m³
